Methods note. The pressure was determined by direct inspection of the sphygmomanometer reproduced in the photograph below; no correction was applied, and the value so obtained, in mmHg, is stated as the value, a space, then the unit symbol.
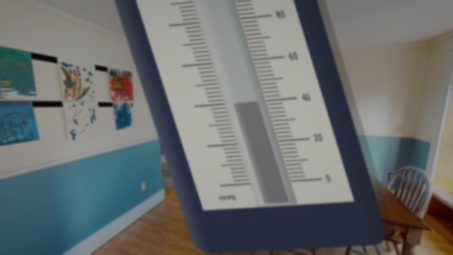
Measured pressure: 40 mmHg
